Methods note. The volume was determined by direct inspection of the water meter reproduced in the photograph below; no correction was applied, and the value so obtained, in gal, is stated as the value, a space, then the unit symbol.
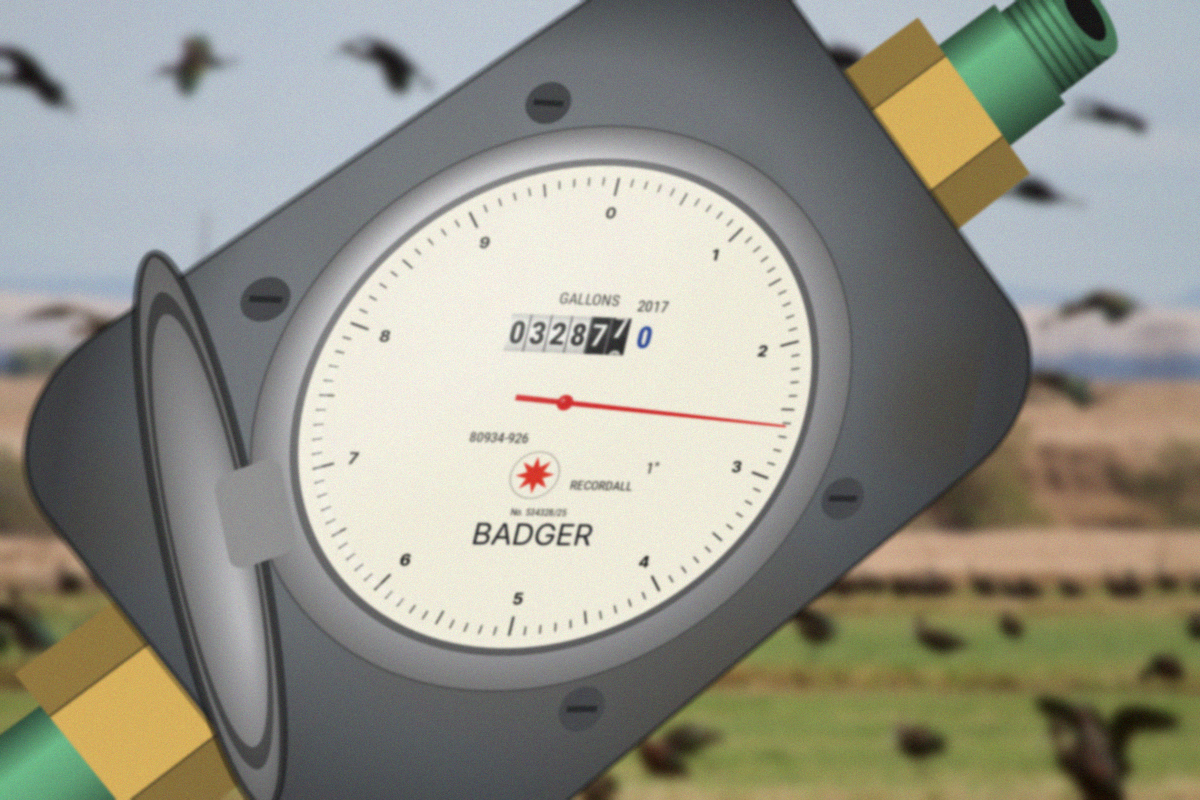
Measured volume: 328772.6 gal
